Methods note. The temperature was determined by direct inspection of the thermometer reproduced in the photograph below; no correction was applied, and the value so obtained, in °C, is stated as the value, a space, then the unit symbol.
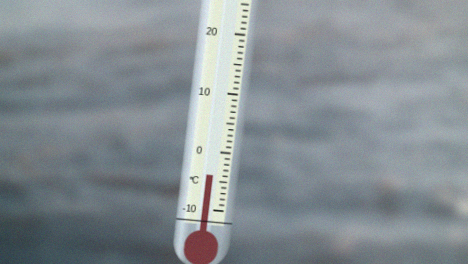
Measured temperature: -4 °C
